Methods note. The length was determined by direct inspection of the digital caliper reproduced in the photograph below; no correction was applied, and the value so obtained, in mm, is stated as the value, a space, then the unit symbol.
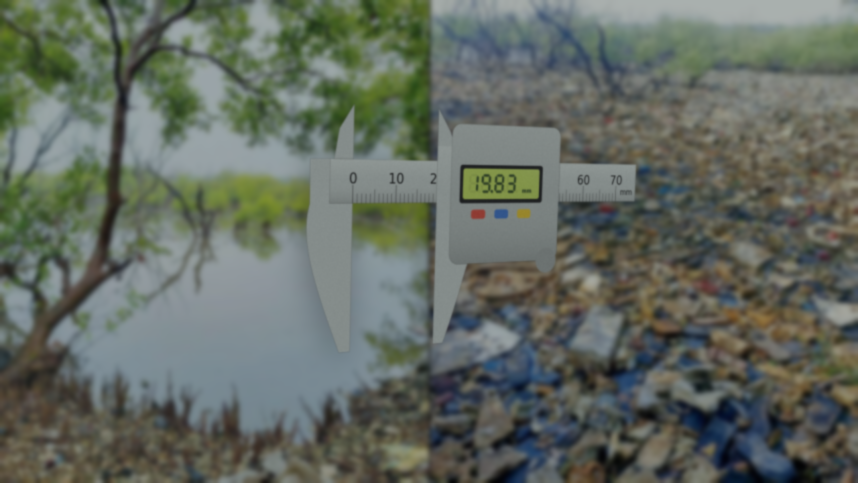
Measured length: 19.83 mm
